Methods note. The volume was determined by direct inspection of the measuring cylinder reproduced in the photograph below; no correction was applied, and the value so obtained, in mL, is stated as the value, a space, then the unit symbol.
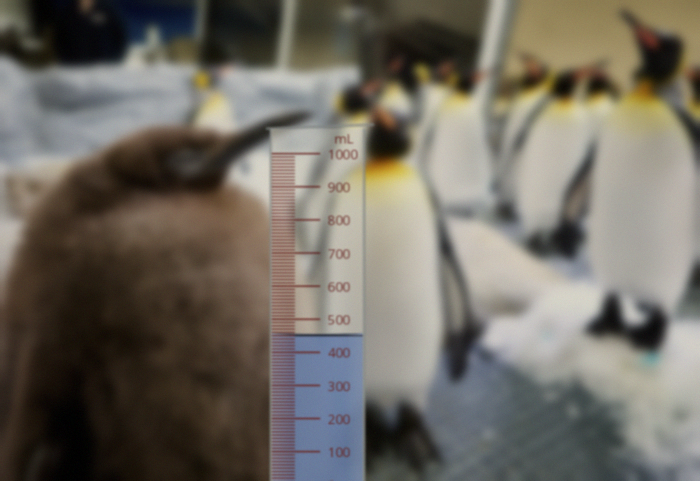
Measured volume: 450 mL
